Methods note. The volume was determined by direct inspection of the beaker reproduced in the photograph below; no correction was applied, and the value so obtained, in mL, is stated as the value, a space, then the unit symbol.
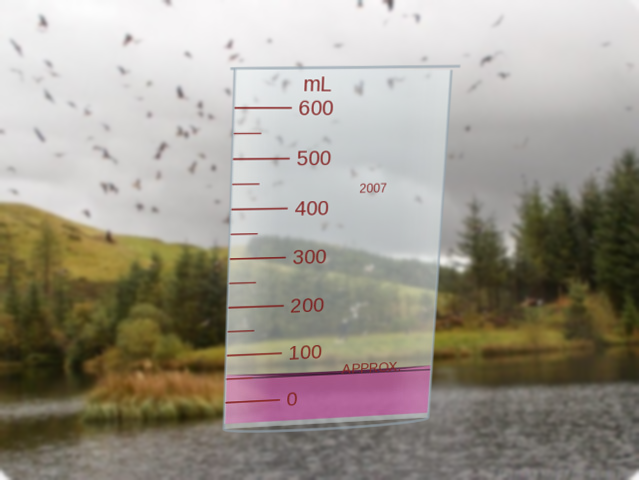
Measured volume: 50 mL
